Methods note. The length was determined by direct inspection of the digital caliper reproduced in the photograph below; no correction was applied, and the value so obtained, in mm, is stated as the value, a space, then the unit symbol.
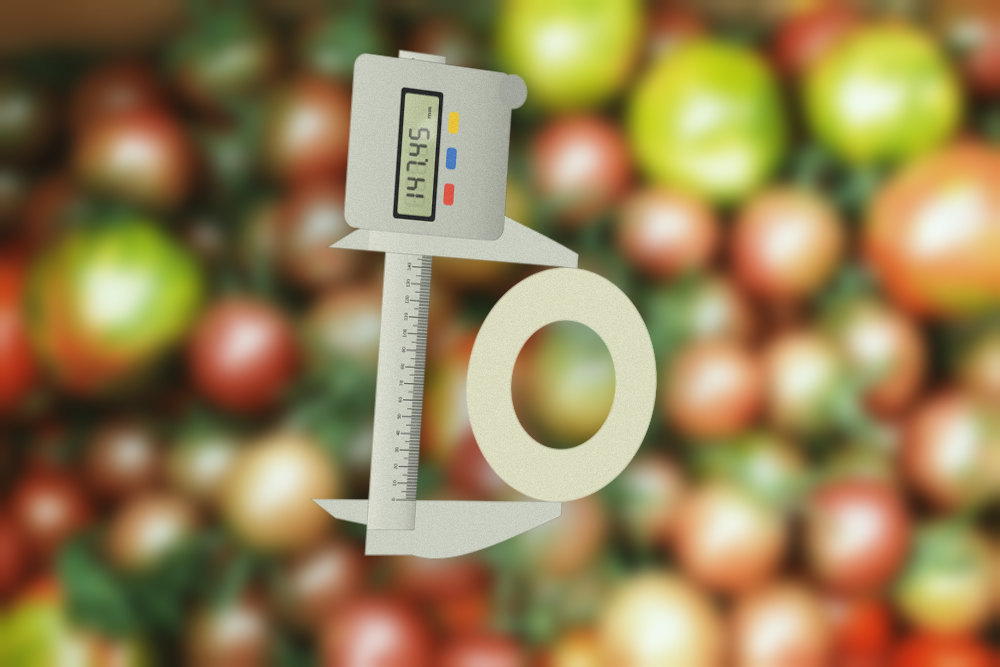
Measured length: 147.45 mm
